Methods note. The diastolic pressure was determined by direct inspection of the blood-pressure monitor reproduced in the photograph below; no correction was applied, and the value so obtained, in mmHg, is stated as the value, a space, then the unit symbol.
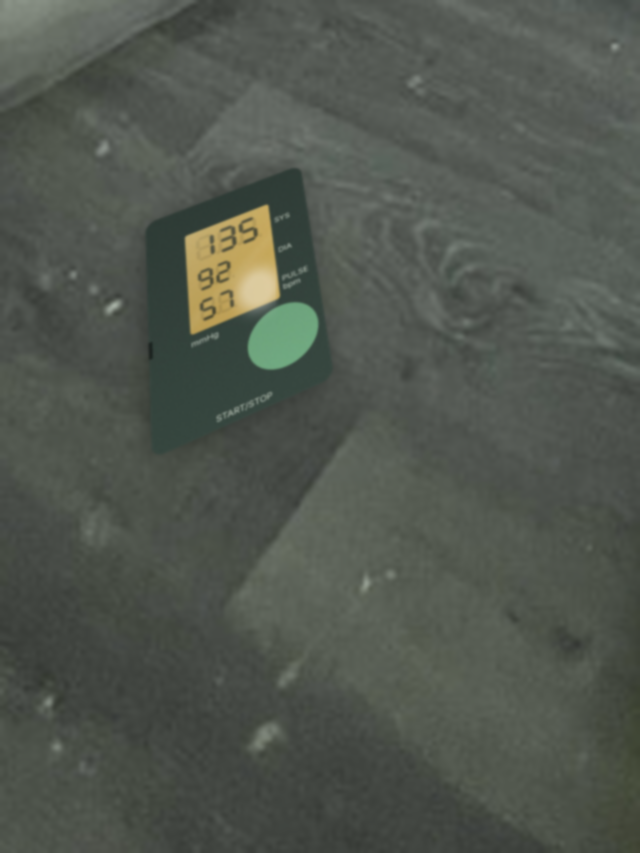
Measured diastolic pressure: 92 mmHg
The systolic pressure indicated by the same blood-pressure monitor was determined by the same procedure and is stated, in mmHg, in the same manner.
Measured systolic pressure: 135 mmHg
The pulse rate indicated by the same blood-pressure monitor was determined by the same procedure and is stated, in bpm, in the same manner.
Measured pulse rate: 57 bpm
